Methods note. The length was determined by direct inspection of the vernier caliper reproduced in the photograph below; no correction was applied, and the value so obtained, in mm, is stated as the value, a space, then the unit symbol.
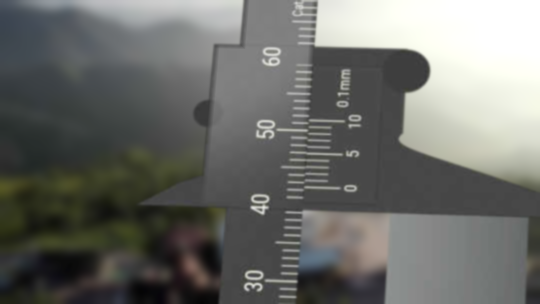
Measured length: 42.4 mm
